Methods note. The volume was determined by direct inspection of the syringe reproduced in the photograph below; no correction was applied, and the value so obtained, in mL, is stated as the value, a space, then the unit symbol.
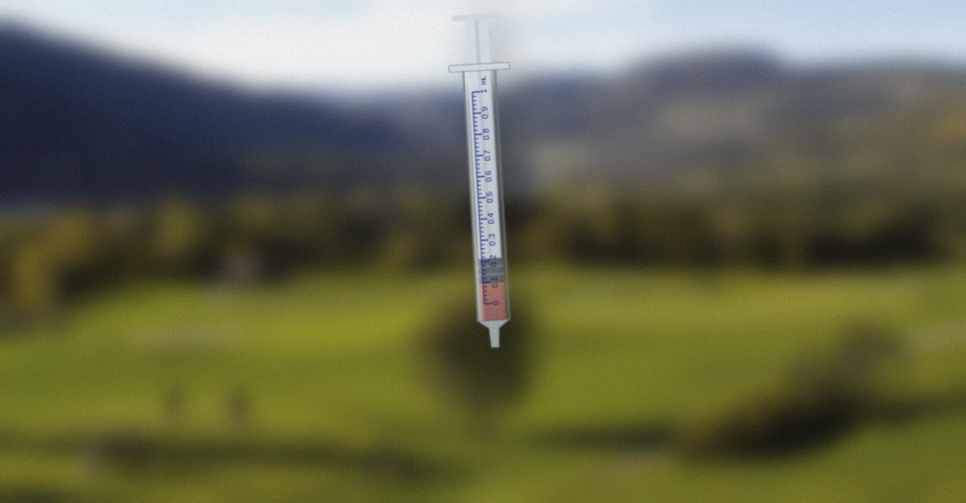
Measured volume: 0.1 mL
